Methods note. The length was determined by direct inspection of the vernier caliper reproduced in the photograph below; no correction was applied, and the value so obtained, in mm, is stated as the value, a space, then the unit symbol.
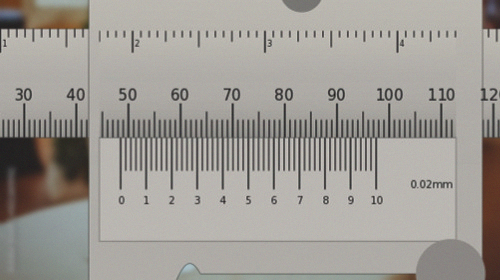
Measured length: 48.5 mm
